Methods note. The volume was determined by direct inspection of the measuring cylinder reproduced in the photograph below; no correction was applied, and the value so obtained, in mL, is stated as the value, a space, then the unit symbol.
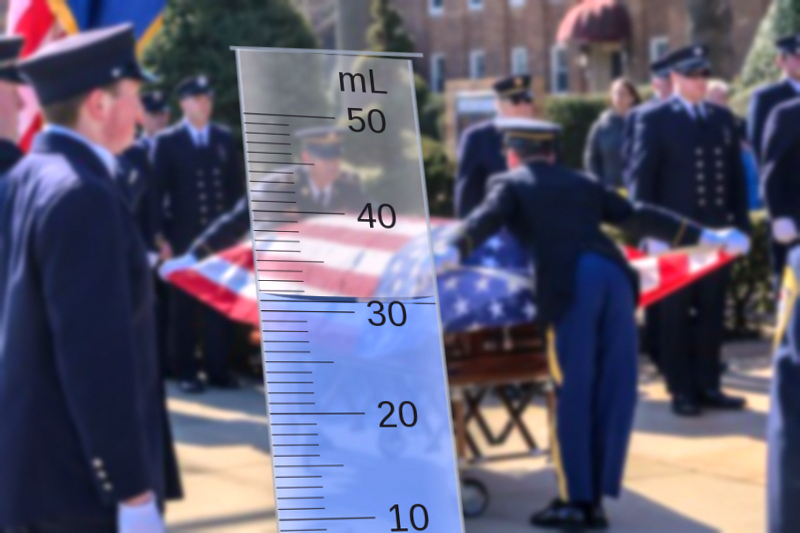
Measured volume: 31 mL
